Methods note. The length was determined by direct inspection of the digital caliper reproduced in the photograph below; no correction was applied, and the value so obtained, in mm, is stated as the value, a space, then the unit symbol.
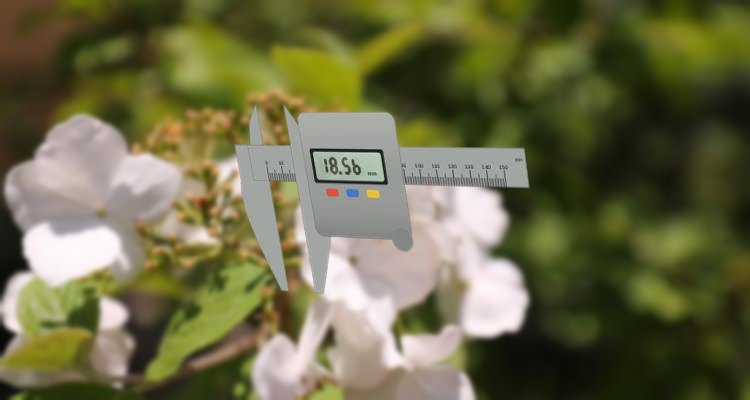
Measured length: 18.56 mm
